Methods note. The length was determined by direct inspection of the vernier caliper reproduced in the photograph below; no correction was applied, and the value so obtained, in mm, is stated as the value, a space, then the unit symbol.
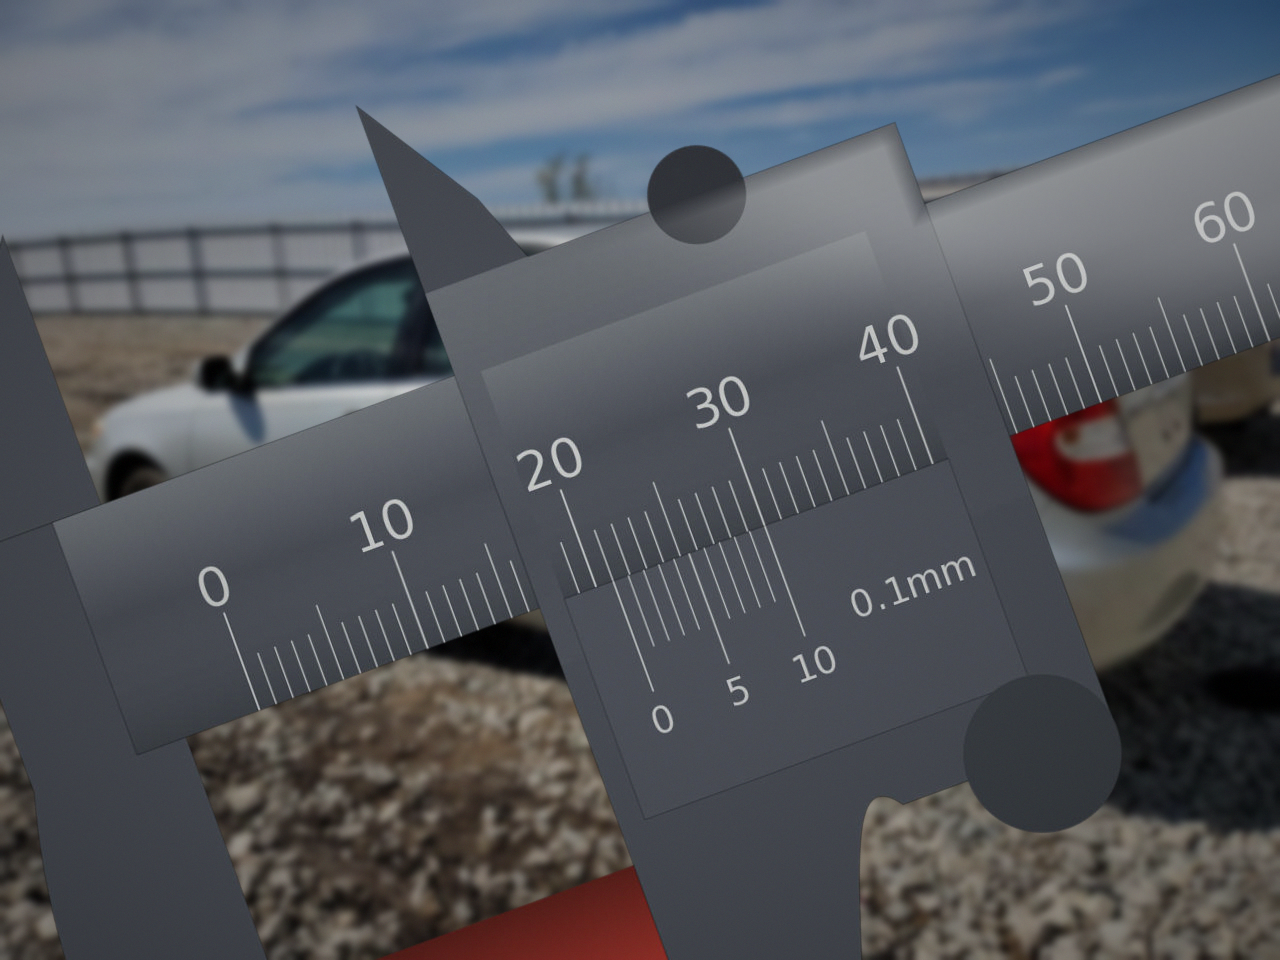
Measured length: 21.0 mm
